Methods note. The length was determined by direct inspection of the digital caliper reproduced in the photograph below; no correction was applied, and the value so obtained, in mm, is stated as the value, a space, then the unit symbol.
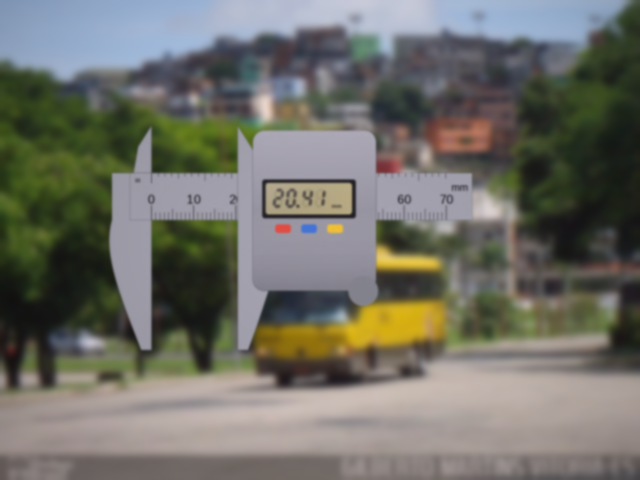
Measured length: 20.41 mm
